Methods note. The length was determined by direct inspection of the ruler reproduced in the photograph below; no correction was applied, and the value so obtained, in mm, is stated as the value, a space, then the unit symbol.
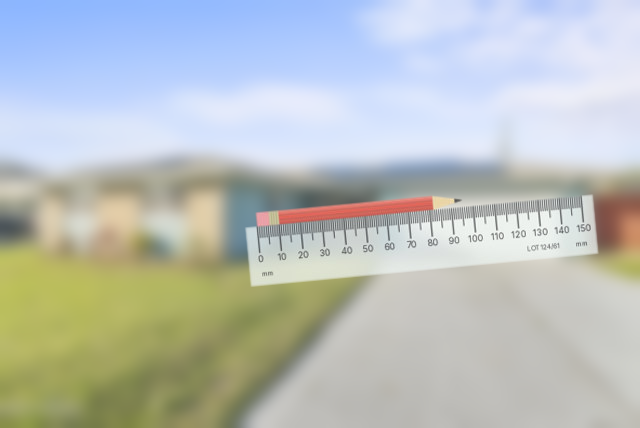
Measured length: 95 mm
